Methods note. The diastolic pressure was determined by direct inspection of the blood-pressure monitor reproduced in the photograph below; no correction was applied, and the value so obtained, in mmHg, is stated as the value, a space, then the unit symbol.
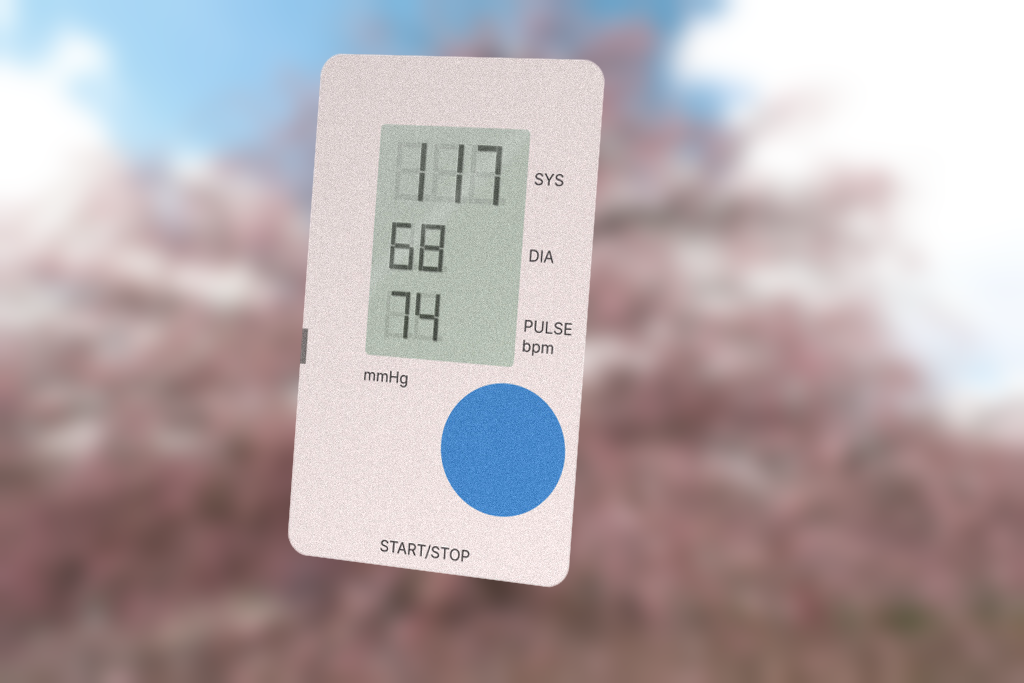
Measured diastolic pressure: 68 mmHg
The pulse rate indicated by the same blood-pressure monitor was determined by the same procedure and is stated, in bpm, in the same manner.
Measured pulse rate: 74 bpm
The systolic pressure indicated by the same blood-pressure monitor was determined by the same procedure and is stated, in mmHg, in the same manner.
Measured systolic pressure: 117 mmHg
